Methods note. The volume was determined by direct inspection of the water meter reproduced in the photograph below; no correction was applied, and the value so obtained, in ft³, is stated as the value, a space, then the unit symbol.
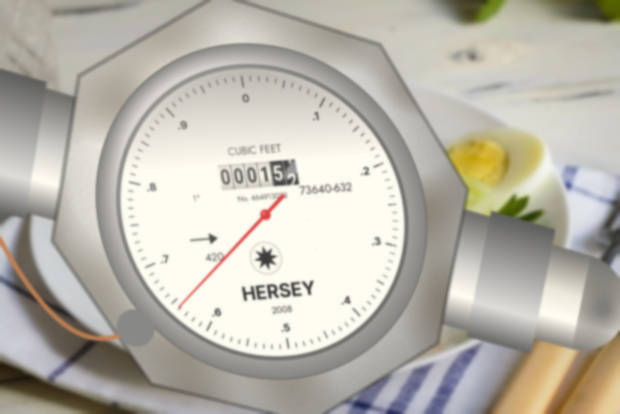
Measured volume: 151.64 ft³
